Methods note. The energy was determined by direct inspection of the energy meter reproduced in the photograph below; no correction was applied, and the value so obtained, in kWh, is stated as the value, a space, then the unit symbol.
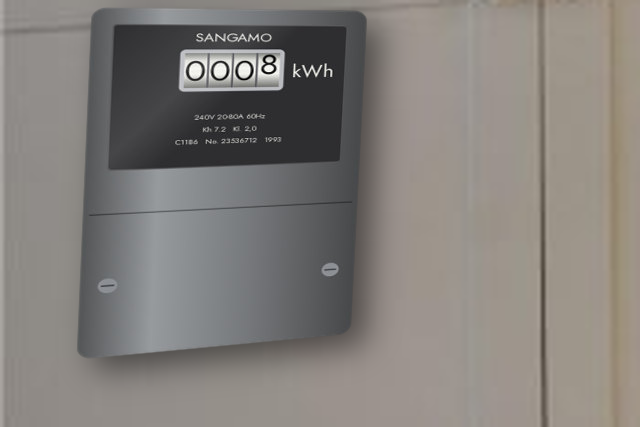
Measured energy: 8 kWh
